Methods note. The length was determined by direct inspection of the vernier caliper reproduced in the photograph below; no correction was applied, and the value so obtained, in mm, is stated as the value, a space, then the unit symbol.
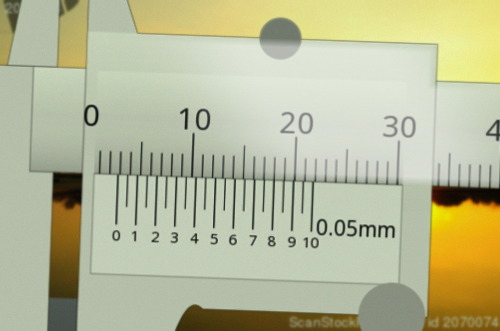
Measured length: 2.8 mm
